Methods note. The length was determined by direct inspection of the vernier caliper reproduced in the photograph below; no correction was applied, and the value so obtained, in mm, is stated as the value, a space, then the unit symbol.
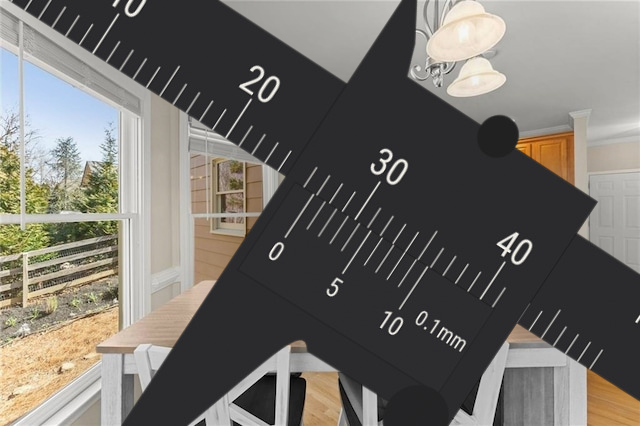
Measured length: 26.8 mm
